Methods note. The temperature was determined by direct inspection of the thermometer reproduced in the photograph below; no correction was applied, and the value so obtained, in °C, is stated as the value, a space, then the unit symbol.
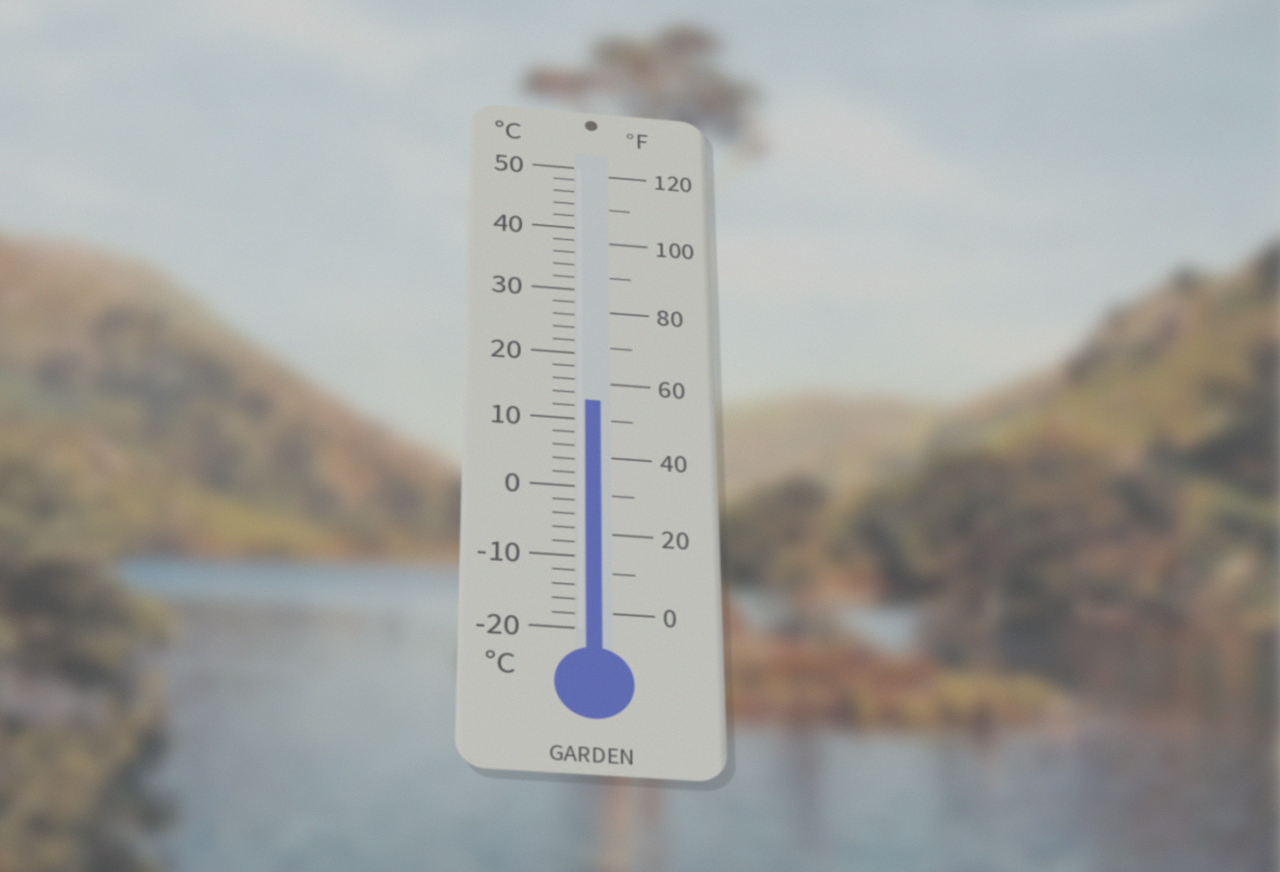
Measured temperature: 13 °C
